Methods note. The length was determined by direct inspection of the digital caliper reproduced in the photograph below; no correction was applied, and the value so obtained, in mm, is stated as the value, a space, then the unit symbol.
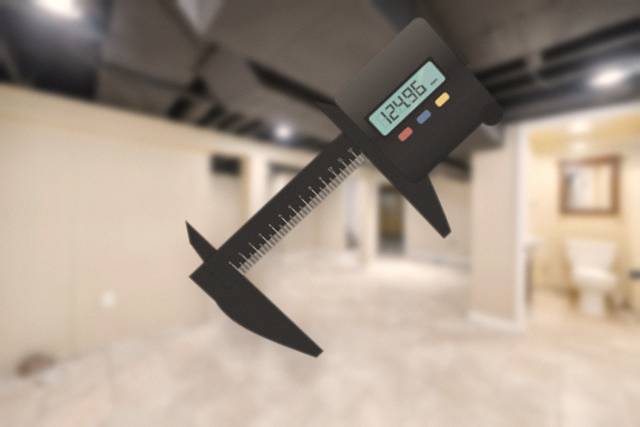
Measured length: 124.96 mm
